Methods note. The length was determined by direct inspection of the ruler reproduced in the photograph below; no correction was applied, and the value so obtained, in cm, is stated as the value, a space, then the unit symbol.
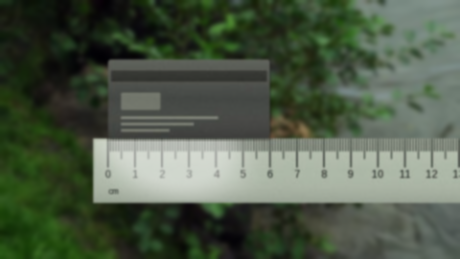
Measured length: 6 cm
